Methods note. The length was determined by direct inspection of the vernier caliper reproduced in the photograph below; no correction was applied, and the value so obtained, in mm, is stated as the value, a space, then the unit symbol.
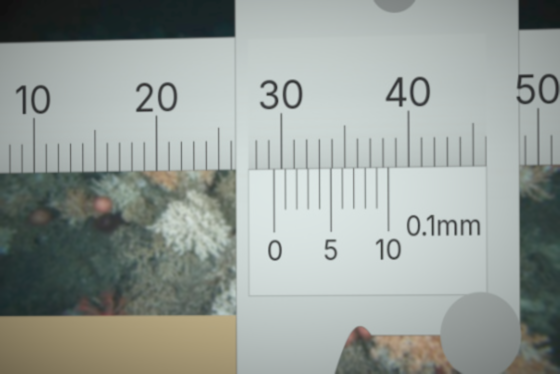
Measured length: 29.4 mm
